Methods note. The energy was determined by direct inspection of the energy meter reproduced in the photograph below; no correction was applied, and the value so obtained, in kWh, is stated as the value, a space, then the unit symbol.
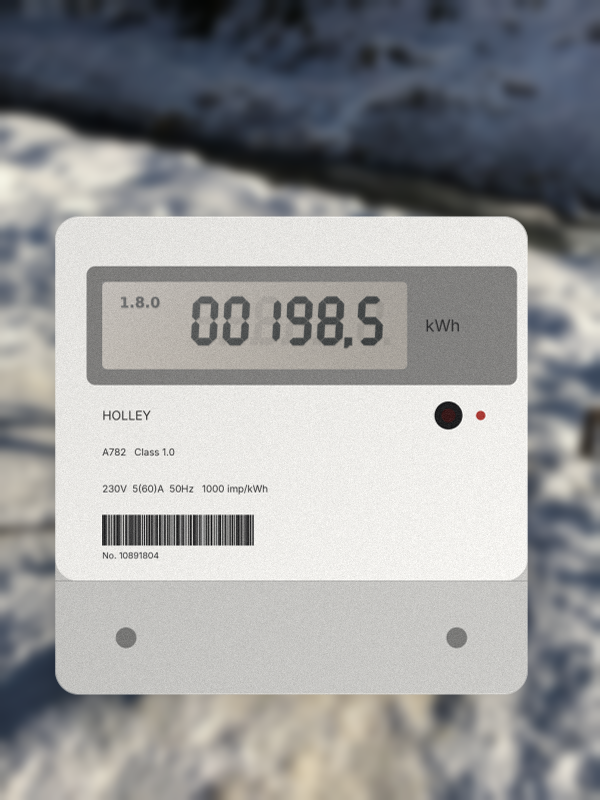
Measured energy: 198.5 kWh
